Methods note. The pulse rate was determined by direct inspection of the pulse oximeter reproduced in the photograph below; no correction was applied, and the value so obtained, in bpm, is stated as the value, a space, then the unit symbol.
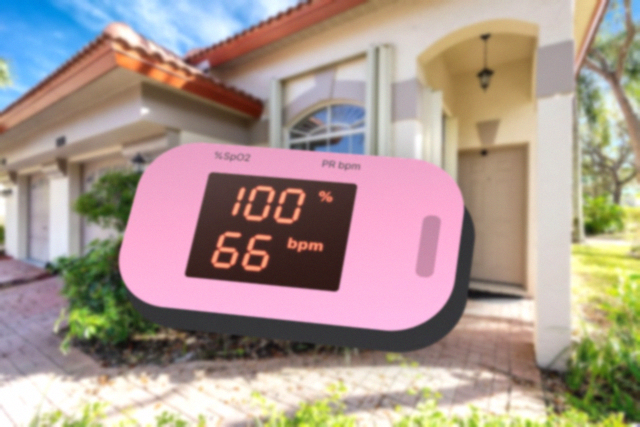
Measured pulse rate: 66 bpm
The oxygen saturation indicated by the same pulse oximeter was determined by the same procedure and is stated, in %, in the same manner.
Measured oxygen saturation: 100 %
